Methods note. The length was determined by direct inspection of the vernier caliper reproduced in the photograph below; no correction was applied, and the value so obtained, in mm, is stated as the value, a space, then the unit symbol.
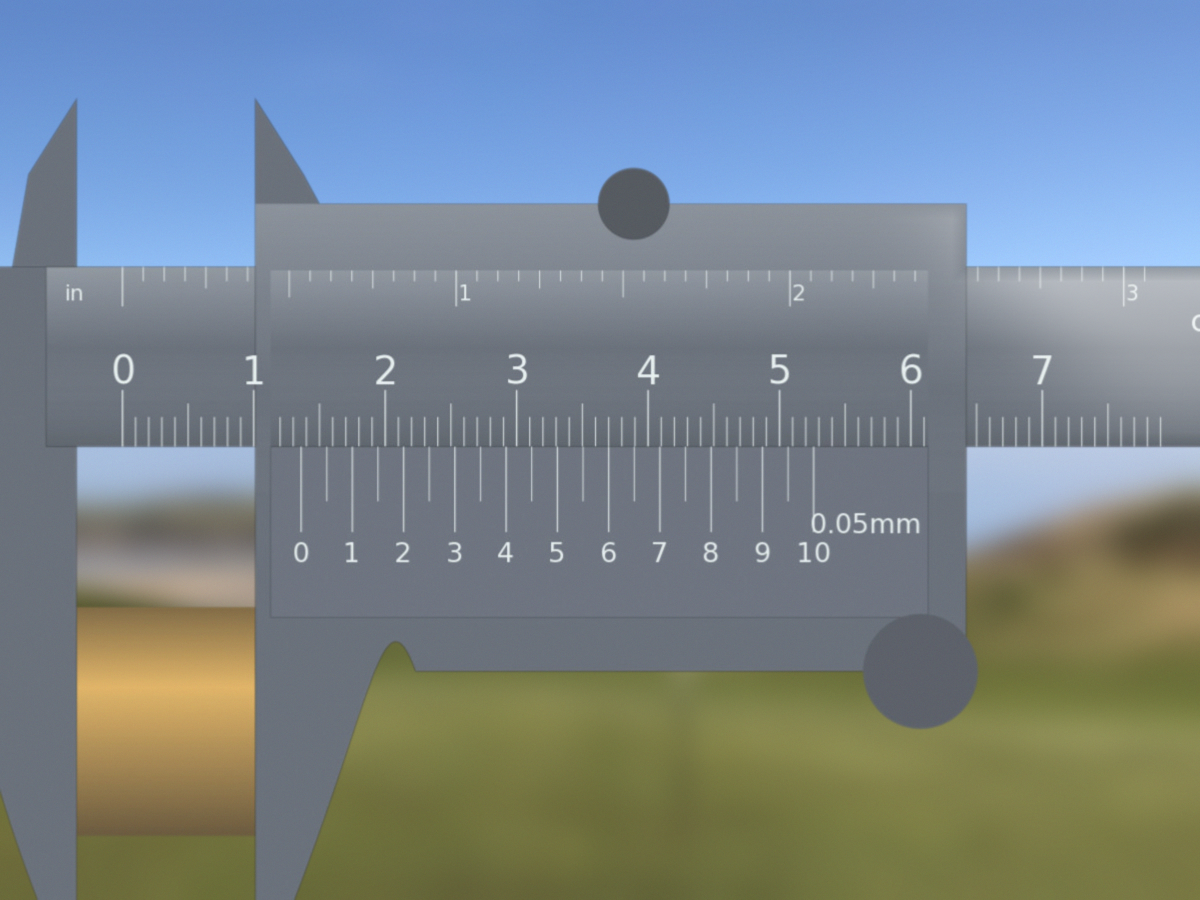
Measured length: 13.6 mm
